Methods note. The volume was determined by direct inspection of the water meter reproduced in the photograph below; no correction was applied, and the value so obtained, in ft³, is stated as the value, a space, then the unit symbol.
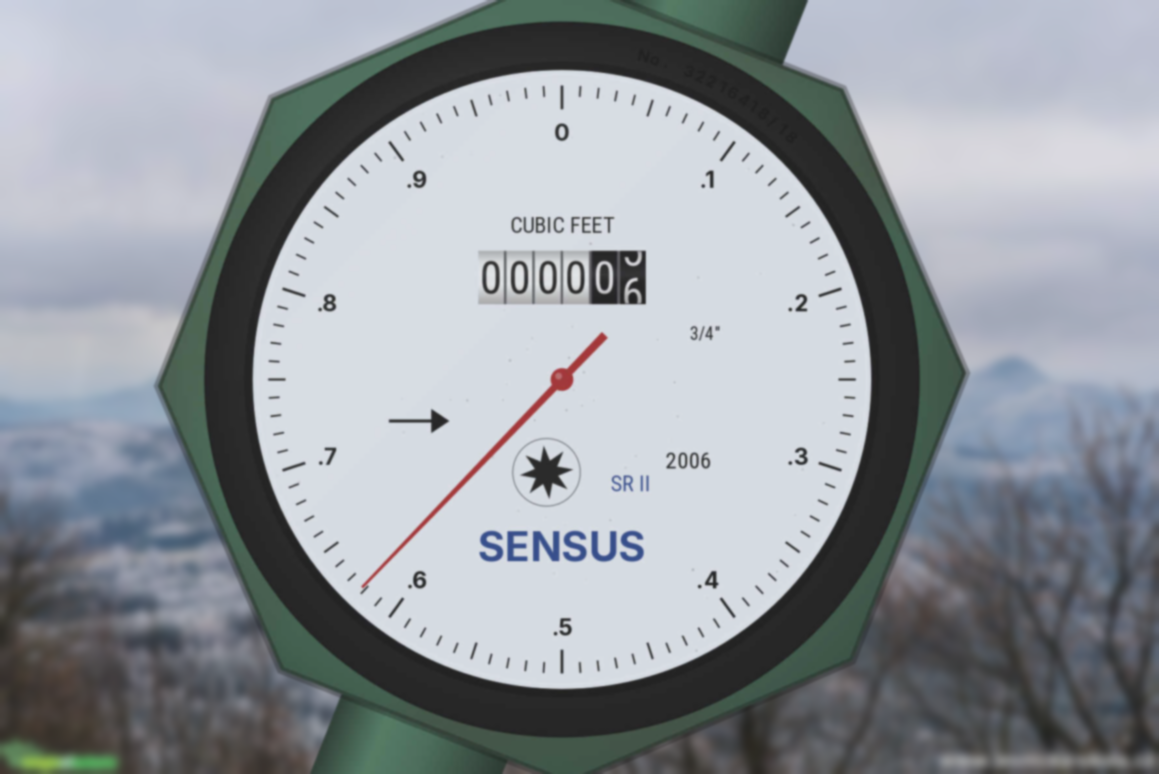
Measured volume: 5.62 ft³
